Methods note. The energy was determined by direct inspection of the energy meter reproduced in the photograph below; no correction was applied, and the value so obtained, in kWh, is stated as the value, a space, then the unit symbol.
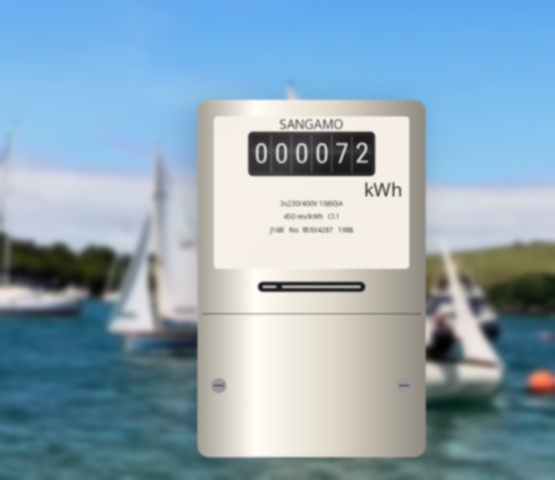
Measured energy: 72 kWh
